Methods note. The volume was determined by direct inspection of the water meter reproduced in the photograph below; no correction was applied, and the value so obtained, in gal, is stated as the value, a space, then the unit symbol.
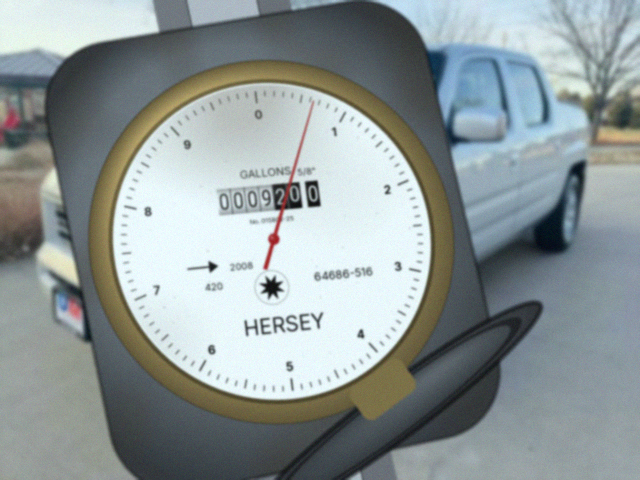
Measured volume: 9200.6 gal
